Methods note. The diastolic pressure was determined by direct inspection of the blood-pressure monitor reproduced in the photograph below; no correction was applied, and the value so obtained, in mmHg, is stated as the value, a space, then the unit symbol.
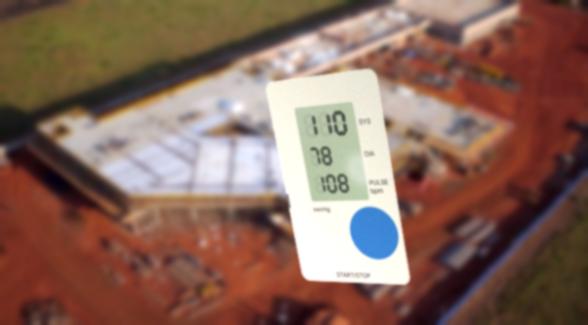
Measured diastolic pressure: 78 mmHg
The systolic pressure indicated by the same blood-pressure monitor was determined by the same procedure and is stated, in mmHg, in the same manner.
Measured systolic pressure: 110 mmHg
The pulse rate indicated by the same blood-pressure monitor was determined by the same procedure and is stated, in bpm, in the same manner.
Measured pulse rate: 108 bpm
